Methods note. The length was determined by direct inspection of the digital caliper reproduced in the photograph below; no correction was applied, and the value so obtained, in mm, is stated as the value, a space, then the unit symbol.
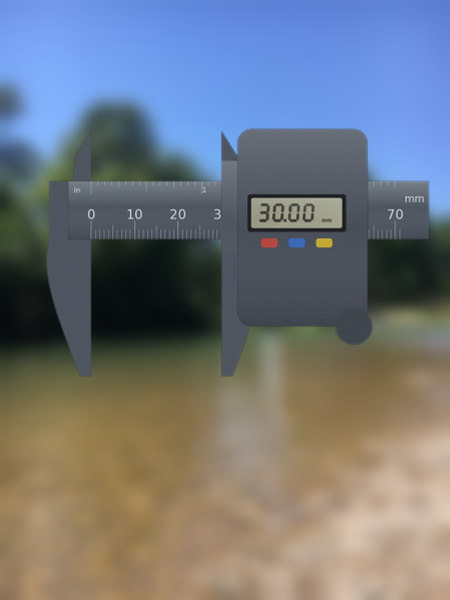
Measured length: 30.00 mm
